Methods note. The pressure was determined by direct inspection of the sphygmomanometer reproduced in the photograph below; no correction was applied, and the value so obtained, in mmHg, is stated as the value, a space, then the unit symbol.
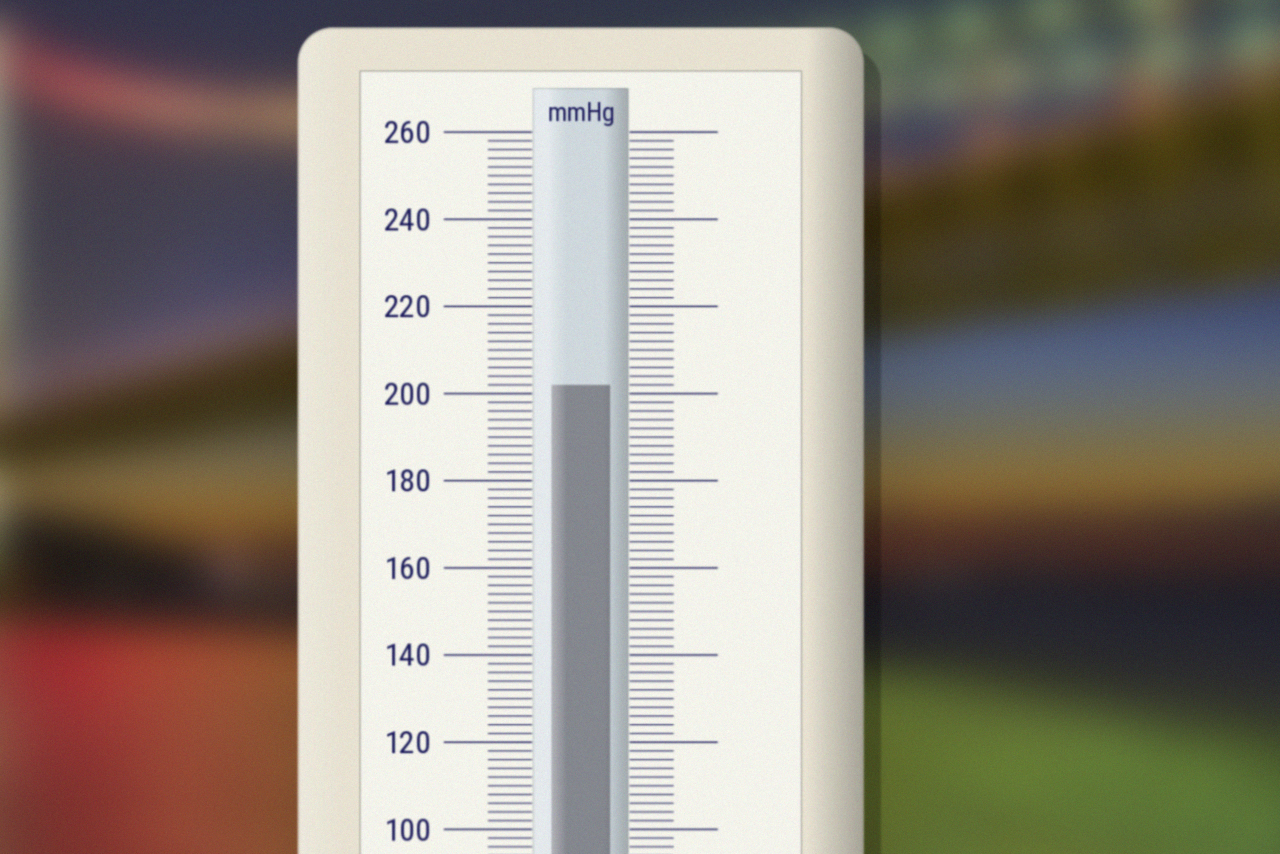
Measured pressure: 202 mmHg
